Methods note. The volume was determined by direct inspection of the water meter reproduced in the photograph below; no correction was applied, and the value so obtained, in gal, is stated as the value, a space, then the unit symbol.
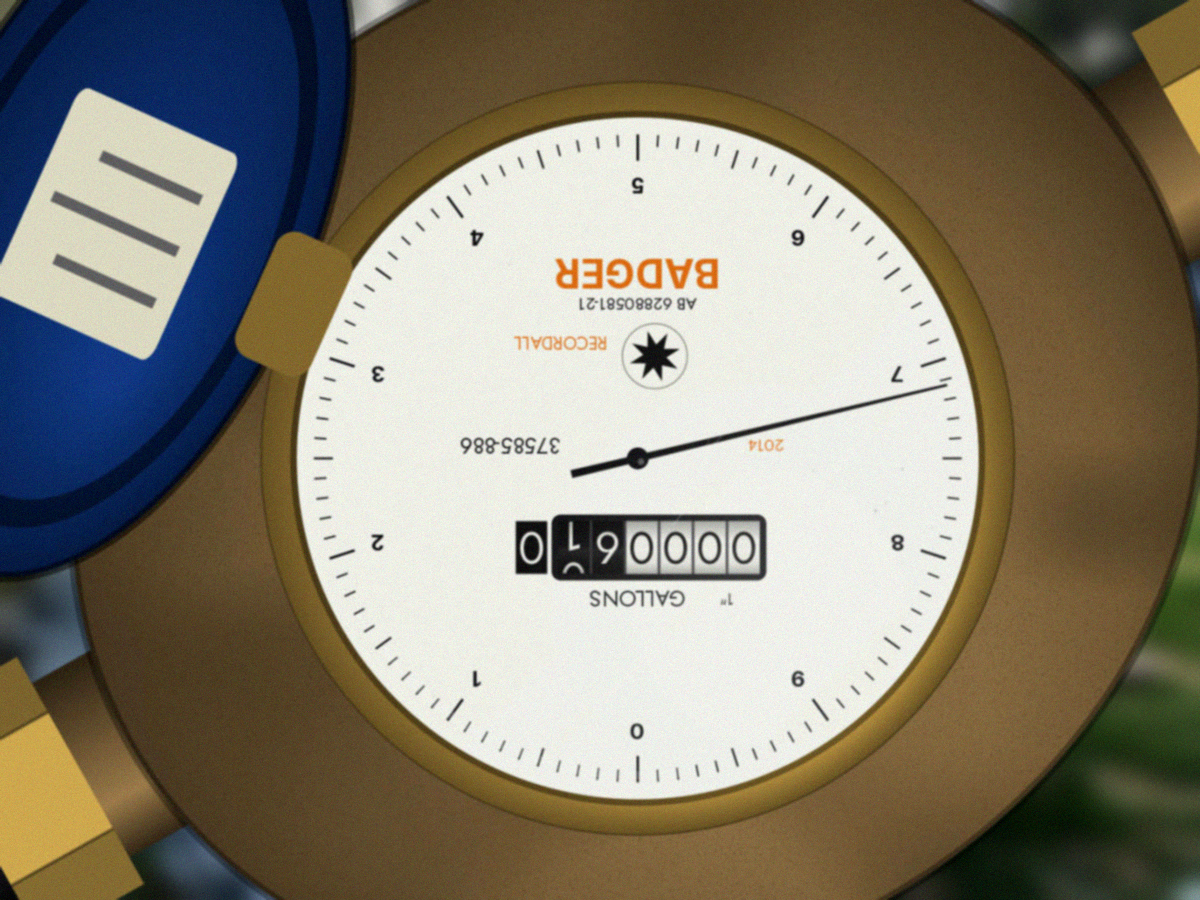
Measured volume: 607.1 gal
